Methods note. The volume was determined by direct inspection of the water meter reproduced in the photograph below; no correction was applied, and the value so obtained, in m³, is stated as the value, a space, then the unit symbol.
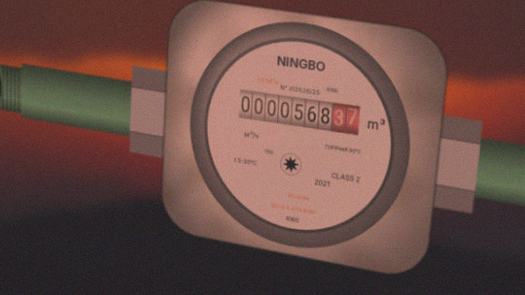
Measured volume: 568.37 m³
